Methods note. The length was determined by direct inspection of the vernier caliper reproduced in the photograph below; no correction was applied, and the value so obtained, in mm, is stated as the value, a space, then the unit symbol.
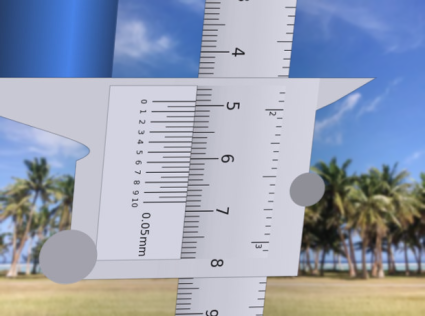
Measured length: 49.2 mm
